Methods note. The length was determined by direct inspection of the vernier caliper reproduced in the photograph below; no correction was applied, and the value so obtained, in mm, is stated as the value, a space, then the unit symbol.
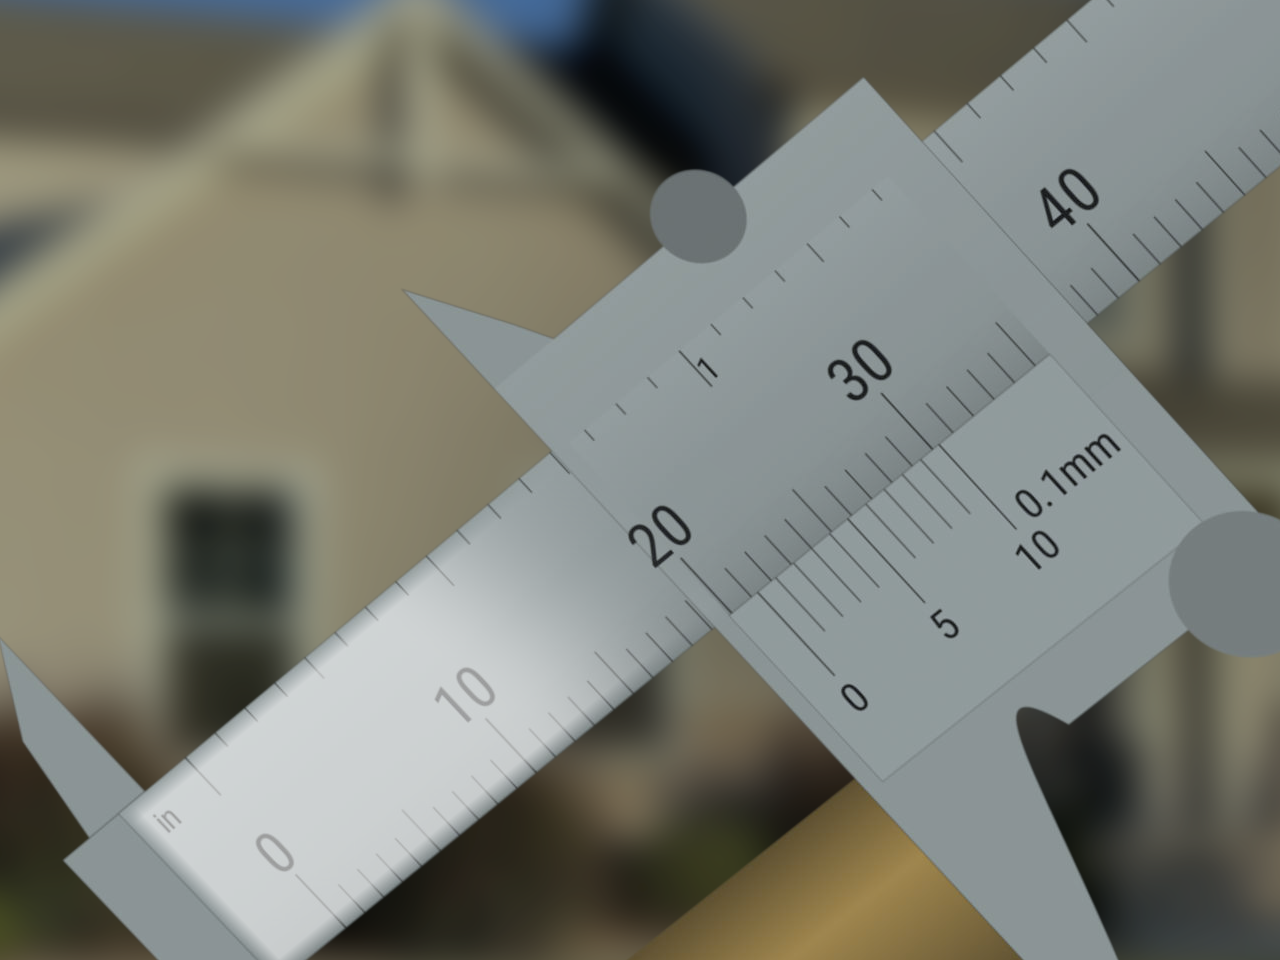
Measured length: 21.3 mm
